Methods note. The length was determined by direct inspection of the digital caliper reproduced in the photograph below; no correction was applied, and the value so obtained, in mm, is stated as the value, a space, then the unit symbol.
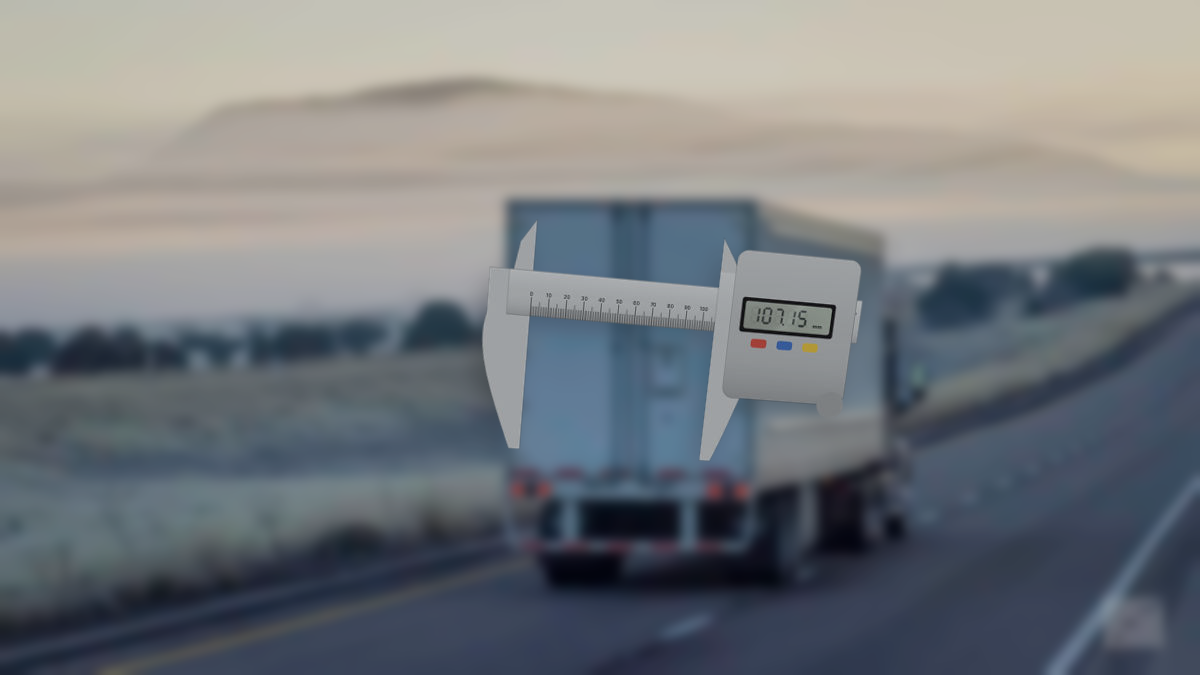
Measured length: 107.15 mm
